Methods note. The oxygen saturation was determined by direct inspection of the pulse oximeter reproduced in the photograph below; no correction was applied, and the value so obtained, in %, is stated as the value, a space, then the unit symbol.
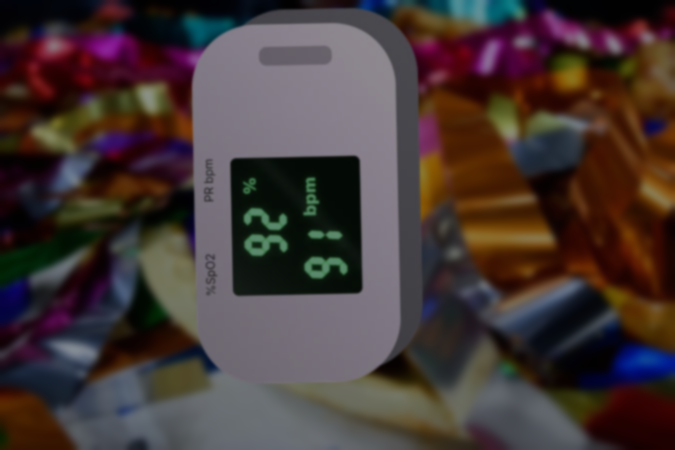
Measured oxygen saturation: 92 %
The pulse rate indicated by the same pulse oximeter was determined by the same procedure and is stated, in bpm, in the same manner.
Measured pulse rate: 91 bpm
